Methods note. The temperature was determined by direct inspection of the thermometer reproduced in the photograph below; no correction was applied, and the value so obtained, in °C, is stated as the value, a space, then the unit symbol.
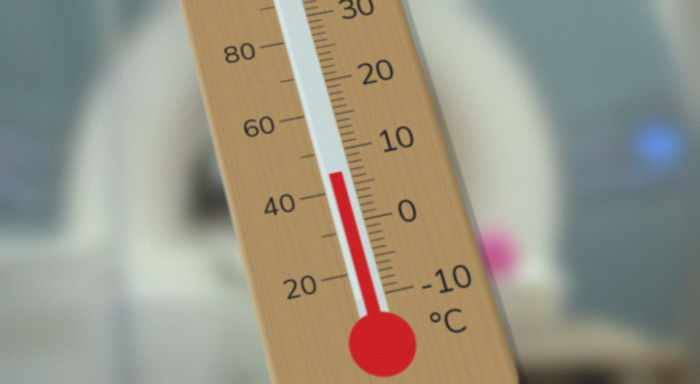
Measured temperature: 7 °C
